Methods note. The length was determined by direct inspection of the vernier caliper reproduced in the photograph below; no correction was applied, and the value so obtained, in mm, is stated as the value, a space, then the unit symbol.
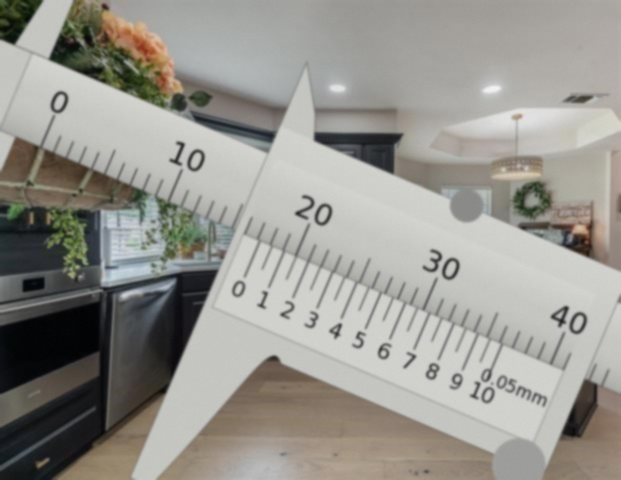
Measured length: 17.2 mm
